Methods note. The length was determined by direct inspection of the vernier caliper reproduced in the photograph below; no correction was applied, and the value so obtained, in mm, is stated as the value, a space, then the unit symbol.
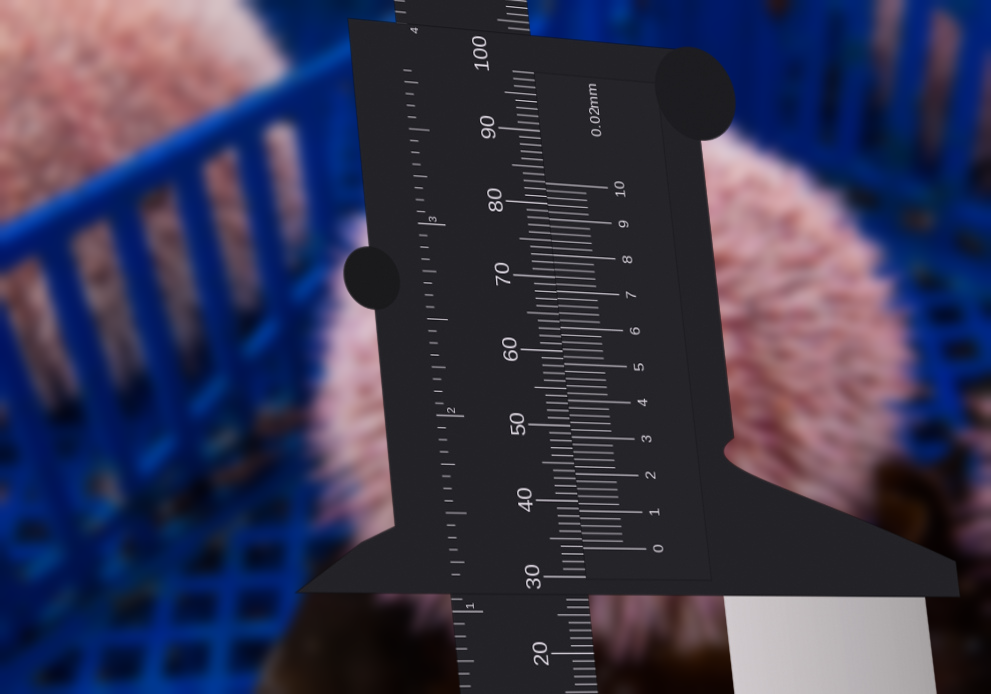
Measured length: 33.8 mm
